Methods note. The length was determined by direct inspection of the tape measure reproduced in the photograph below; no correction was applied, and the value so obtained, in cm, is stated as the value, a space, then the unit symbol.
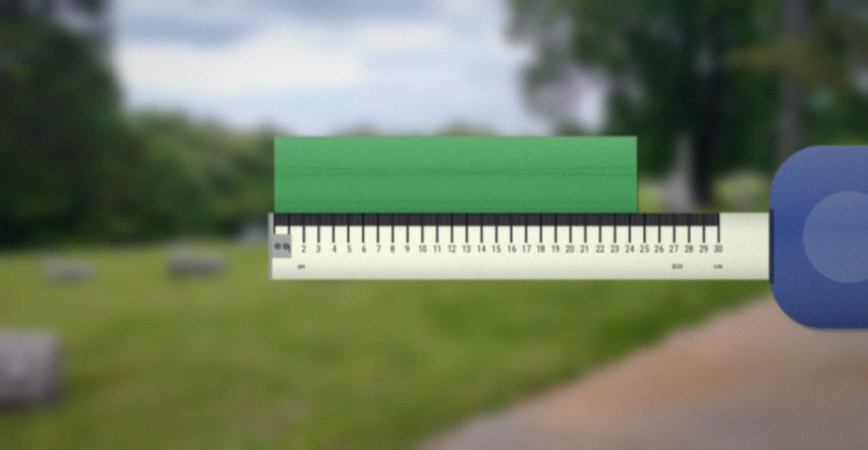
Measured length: 24.5 cm
